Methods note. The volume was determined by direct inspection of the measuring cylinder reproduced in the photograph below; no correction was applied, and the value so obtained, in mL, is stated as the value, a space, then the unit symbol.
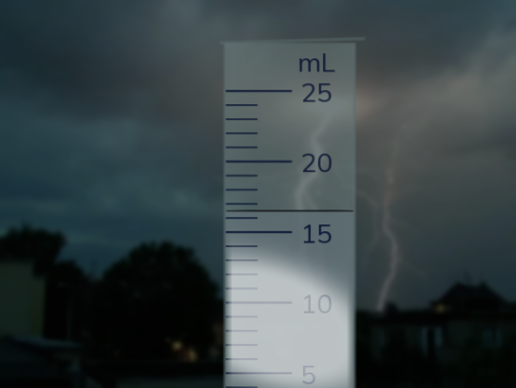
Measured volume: 16.5 mL
